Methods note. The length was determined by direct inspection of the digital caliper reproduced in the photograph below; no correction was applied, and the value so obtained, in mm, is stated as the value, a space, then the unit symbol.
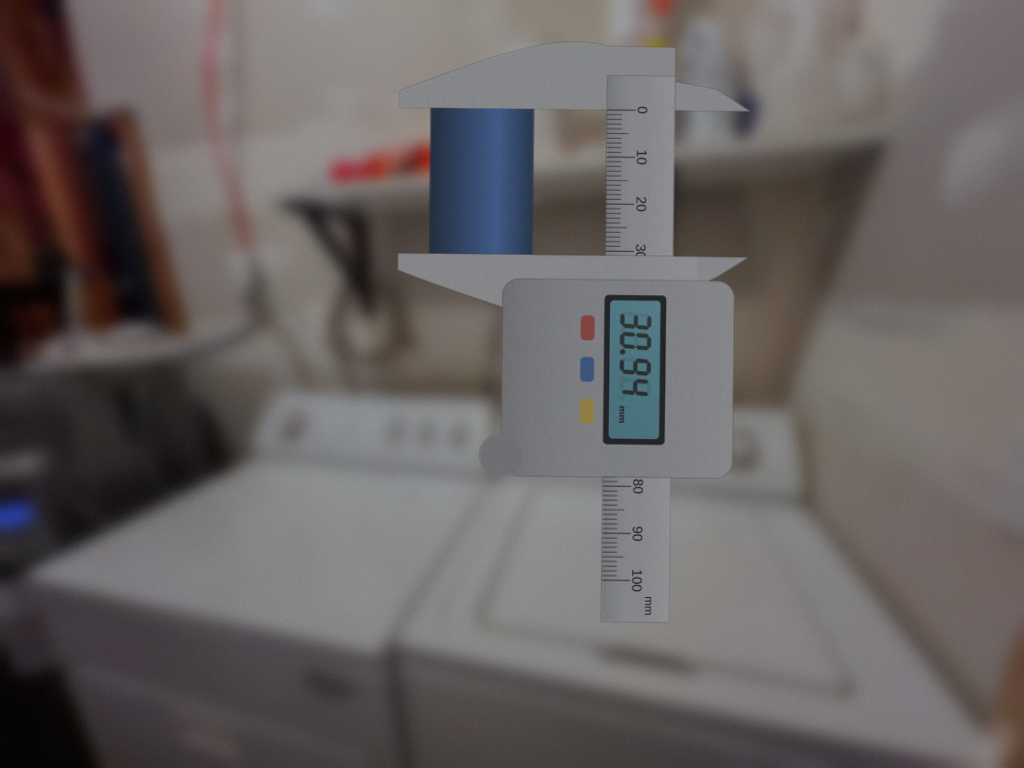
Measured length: 30.94 mm
